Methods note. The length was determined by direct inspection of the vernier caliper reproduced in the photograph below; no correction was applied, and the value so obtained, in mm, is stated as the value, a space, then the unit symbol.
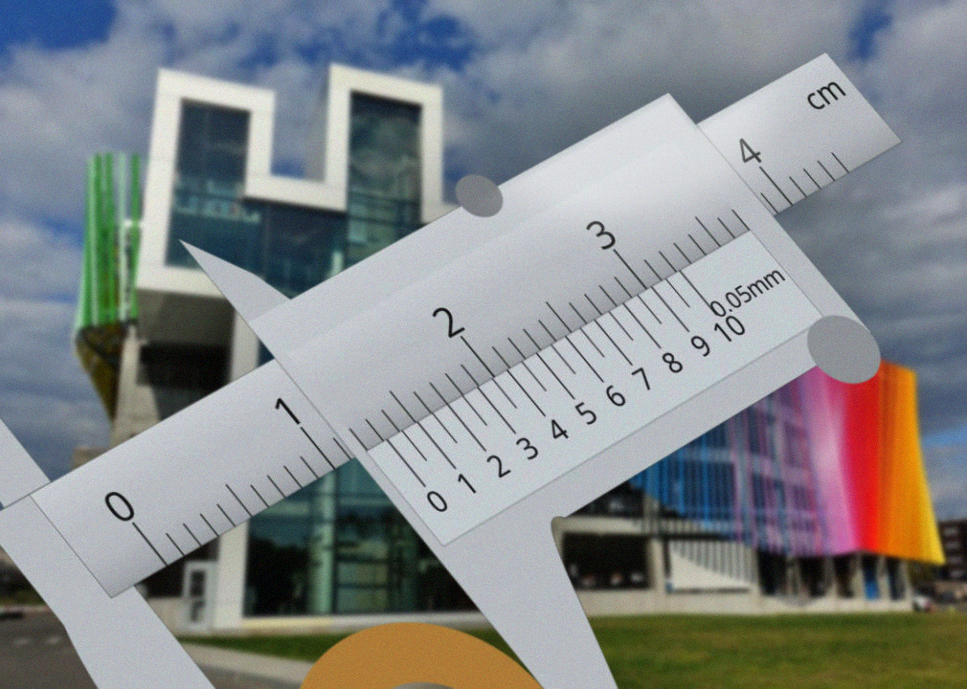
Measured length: 13.2 mm
